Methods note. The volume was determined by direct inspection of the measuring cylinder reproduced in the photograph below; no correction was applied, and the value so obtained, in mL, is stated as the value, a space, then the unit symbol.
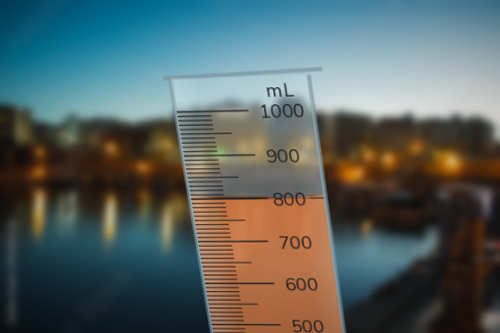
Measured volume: 800 mL
